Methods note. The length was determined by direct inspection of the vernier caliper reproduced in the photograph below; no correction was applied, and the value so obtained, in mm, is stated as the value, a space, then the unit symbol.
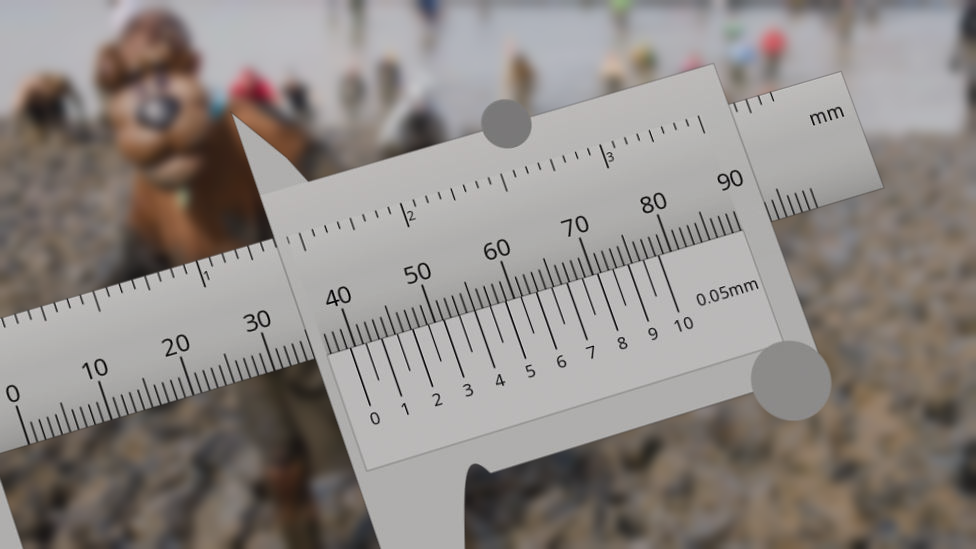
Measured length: 39.4 mm
